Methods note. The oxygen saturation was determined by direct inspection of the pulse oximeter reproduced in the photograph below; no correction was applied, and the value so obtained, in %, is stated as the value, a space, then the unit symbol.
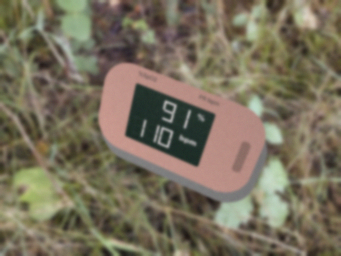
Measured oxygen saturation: 91 %
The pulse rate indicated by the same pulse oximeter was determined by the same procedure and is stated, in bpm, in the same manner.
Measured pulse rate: 110 bpm
